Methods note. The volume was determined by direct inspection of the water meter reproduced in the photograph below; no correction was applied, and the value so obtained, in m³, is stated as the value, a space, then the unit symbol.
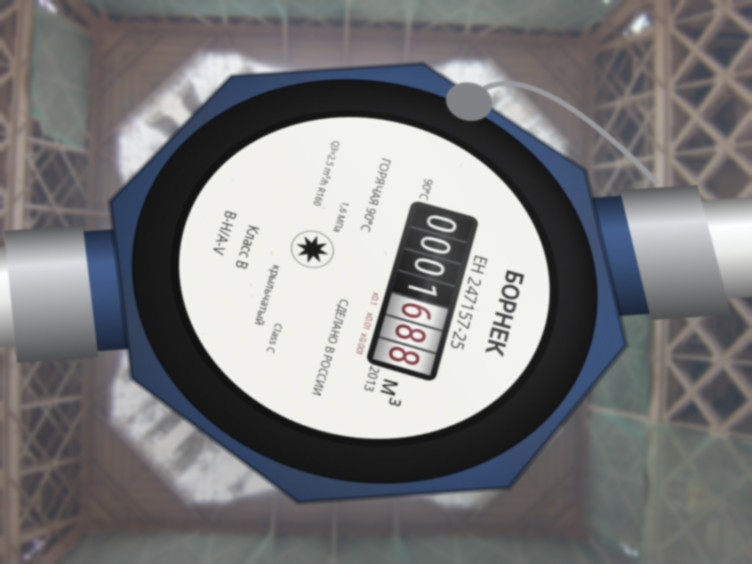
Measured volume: 1.688 m³
